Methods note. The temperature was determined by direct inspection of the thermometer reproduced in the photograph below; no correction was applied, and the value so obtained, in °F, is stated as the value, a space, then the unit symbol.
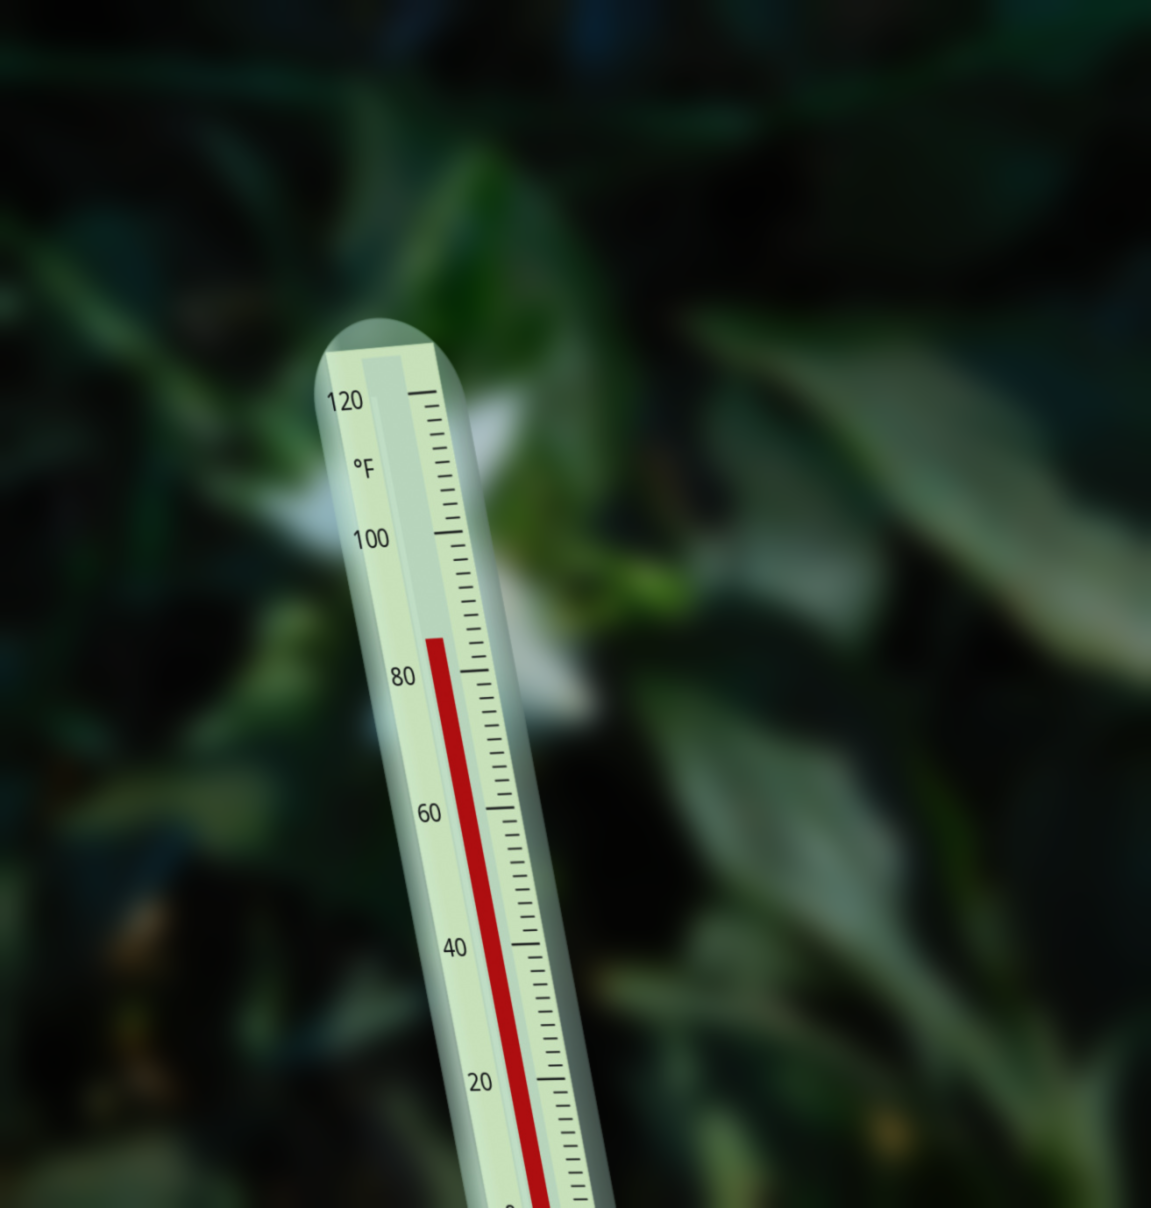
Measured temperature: 85 °F
